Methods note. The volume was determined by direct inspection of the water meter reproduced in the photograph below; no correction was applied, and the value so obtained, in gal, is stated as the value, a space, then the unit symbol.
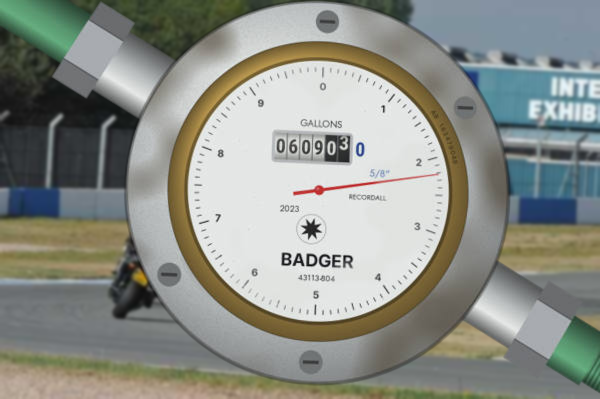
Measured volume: 609032.2 gal
